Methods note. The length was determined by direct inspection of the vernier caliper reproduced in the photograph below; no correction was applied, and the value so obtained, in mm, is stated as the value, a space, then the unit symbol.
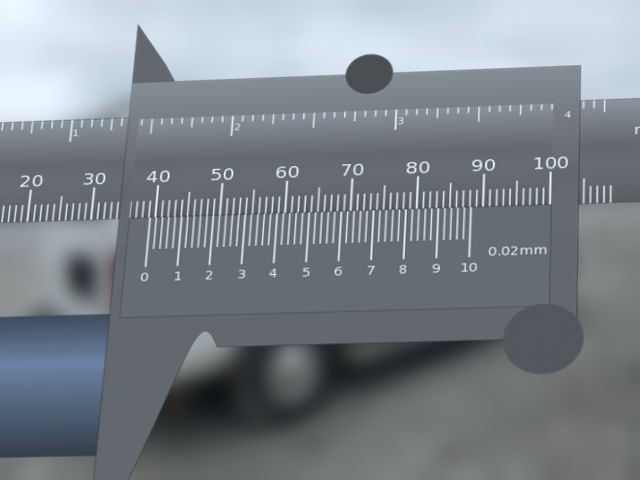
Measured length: 39.2 mm
